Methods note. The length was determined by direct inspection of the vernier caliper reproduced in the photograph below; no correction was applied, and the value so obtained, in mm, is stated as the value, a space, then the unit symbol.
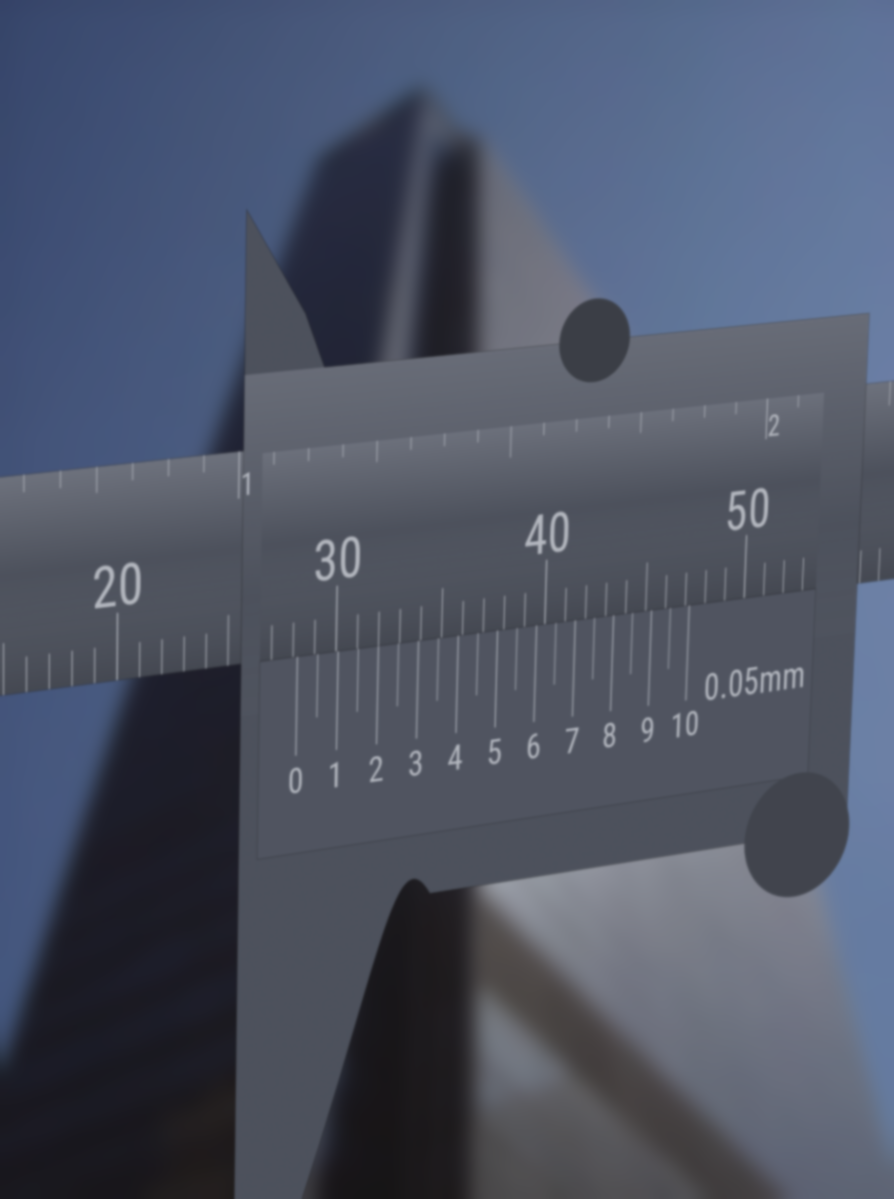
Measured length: 28.2 mm
